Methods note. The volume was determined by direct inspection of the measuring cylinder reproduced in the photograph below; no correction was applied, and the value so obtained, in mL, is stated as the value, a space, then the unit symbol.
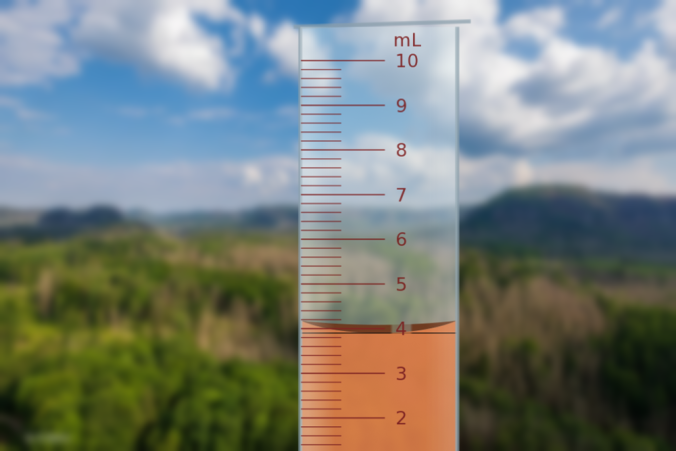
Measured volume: 3.9 mL
